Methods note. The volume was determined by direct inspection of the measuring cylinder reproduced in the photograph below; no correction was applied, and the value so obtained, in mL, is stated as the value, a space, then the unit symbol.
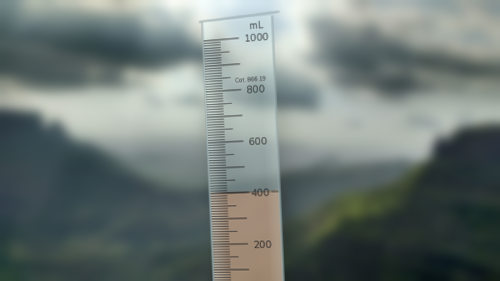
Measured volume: 400 mL
